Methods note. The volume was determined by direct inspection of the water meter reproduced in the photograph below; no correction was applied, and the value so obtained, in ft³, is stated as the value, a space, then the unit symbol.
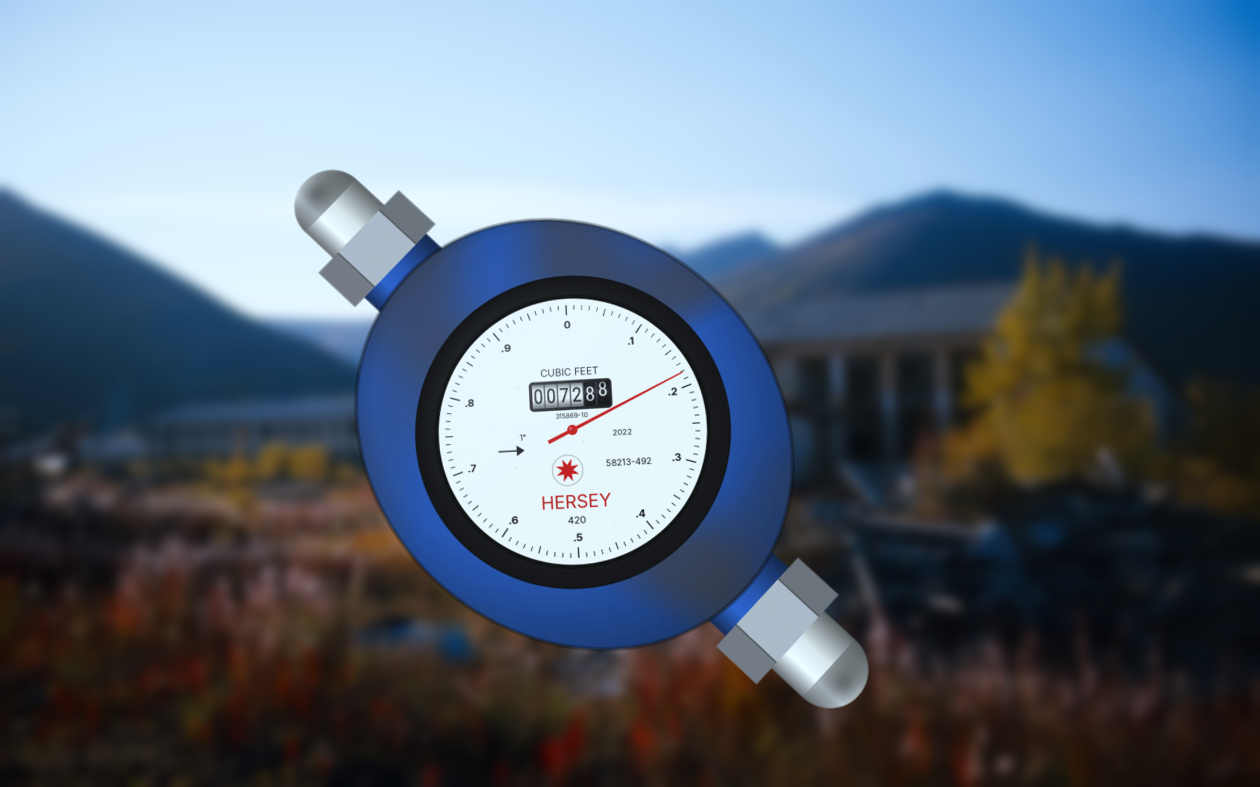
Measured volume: 7288.18 ft³
